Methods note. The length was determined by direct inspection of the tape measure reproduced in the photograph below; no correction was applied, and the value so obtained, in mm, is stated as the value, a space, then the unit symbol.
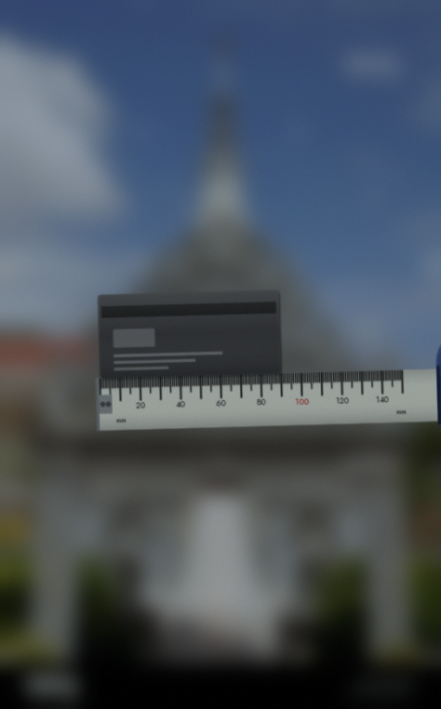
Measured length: 90 mm
